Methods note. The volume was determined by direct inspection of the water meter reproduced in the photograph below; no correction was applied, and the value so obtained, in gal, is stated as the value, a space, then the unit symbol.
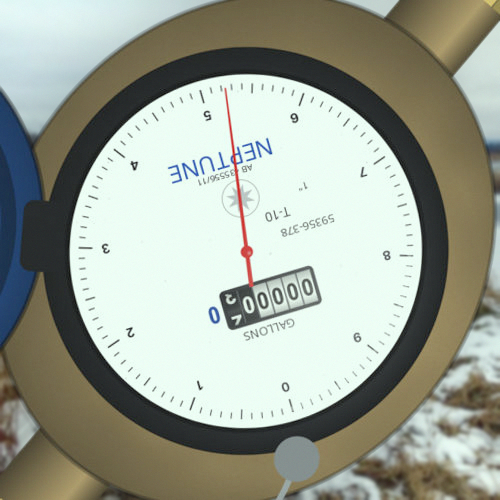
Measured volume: 25.2 gal
